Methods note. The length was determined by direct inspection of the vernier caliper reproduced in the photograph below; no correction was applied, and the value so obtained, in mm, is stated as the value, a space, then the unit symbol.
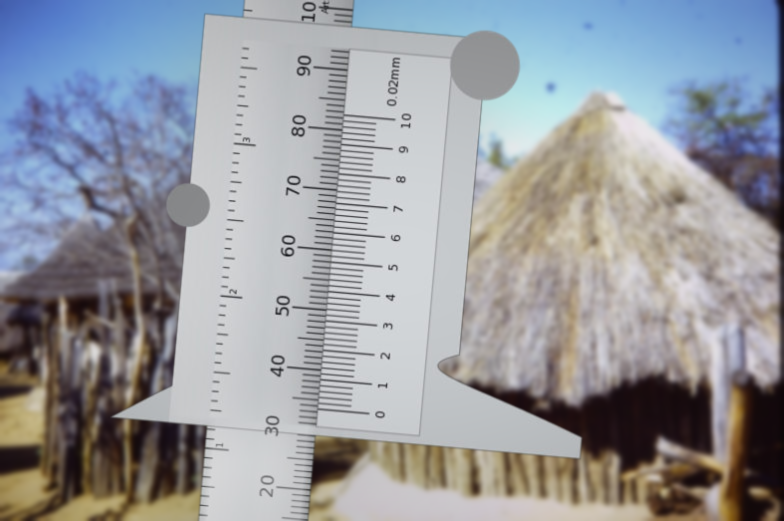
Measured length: 33.5 mm
